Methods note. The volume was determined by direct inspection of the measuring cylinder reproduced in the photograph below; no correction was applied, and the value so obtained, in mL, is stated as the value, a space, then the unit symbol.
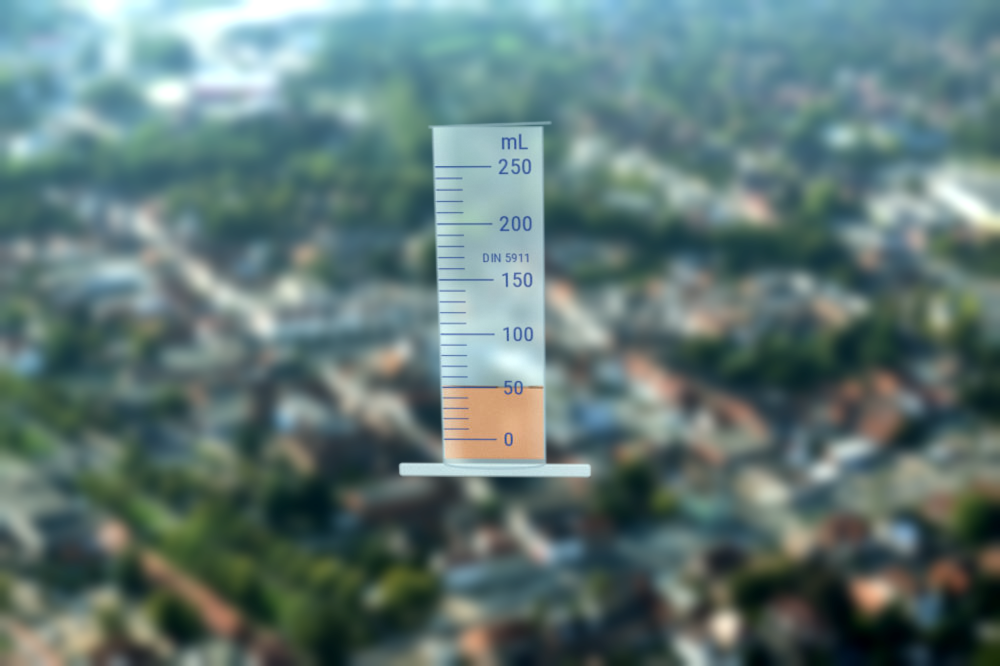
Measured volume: 50 mL
